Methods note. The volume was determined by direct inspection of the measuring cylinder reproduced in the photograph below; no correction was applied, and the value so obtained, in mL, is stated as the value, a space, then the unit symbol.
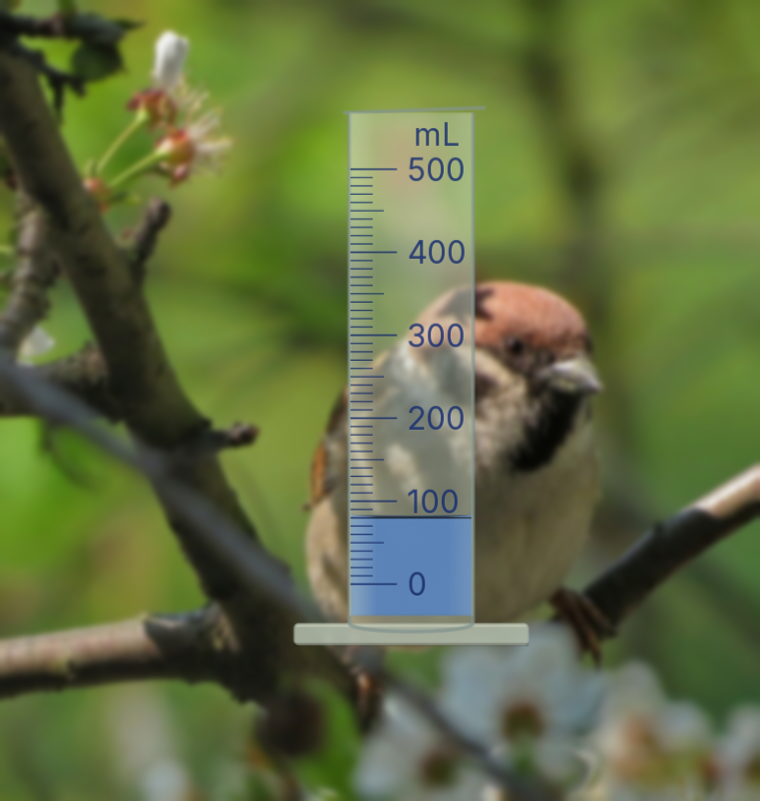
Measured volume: 80 mL
